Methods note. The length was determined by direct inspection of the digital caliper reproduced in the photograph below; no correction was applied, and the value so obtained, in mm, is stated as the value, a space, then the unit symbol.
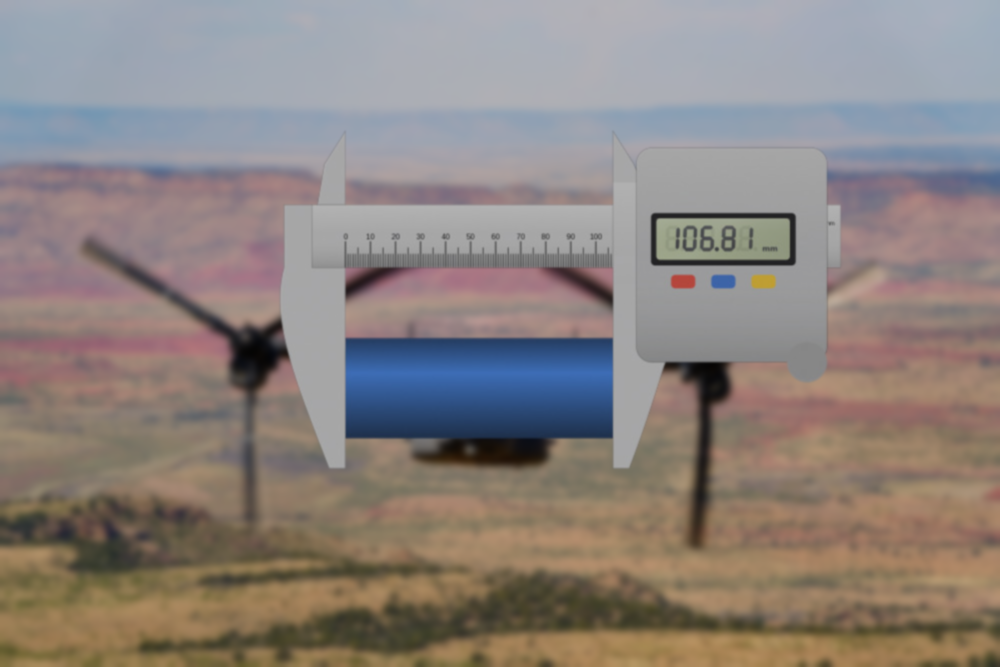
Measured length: 106.81 mm
